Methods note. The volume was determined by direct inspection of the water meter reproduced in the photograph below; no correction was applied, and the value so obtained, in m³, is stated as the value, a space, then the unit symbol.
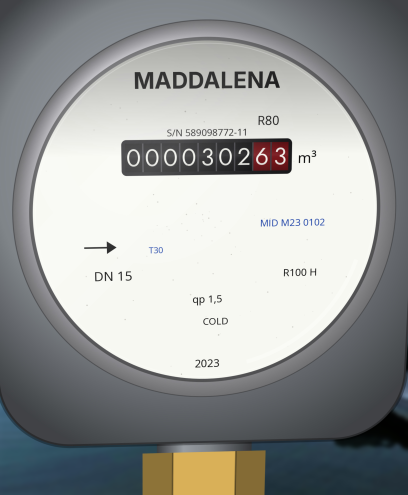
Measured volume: 302.63 m³
